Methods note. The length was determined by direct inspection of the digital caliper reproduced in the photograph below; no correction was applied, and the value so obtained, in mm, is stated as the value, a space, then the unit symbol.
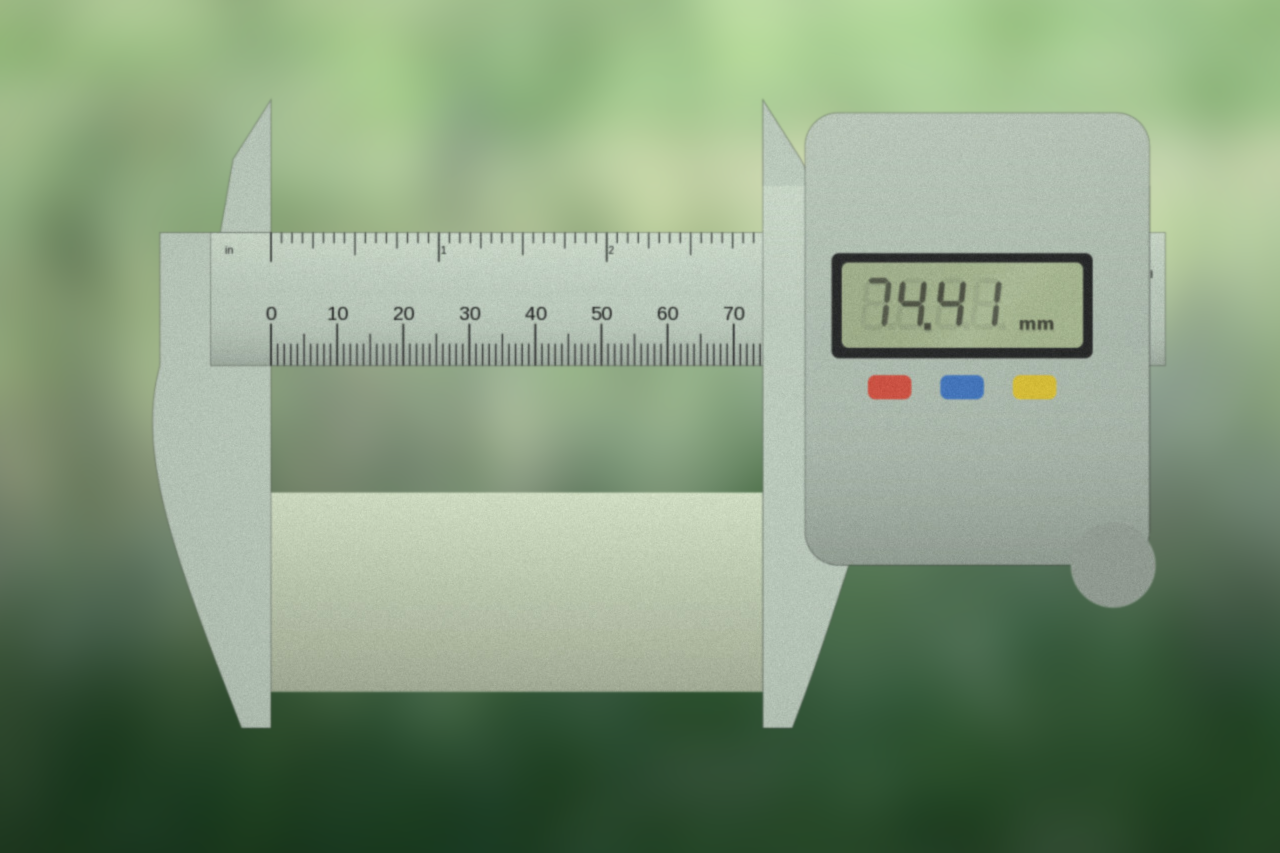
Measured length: 74.41 mm
